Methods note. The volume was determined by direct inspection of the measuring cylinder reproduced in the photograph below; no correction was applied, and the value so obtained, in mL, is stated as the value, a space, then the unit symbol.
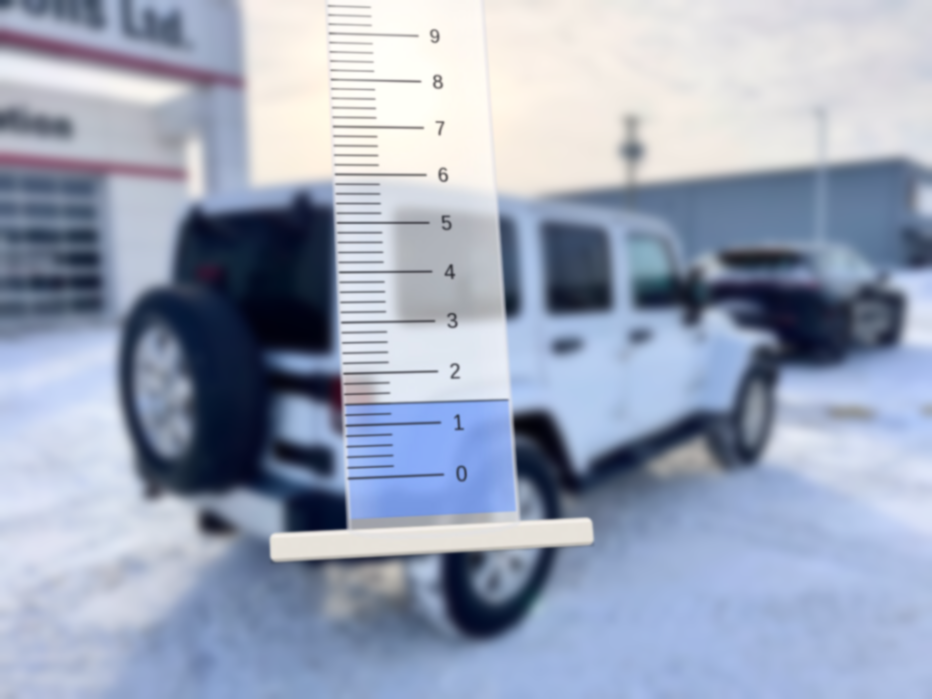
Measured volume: 1.4 mL
